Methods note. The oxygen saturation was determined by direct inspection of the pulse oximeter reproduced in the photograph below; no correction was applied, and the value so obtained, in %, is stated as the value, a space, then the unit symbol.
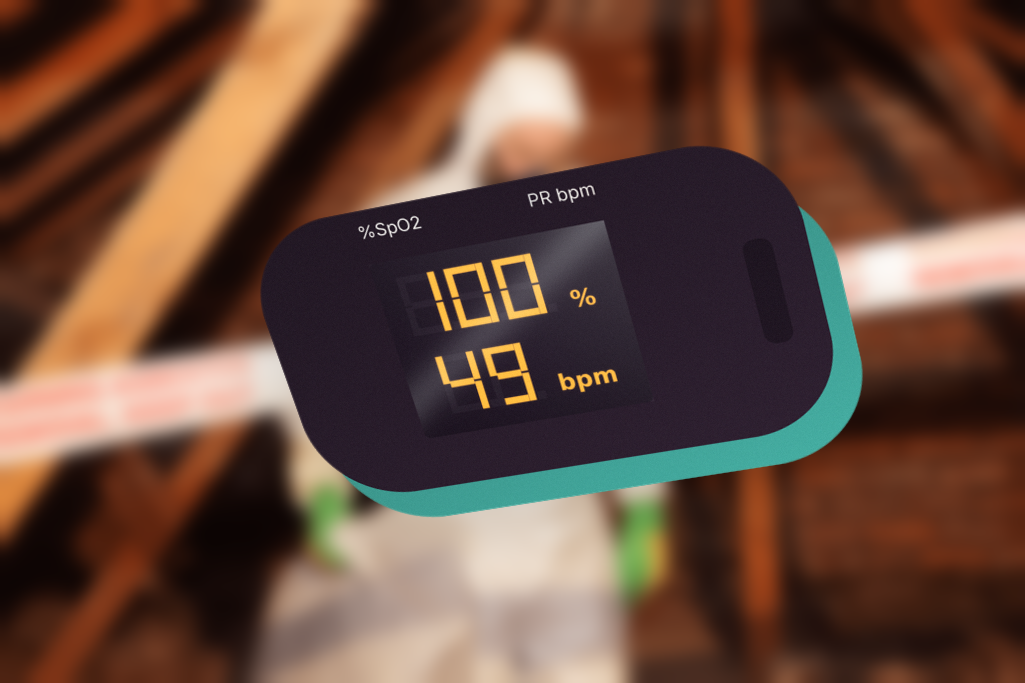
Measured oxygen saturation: 100 %
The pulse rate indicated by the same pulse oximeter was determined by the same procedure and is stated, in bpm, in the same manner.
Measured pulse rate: 49 bpm
